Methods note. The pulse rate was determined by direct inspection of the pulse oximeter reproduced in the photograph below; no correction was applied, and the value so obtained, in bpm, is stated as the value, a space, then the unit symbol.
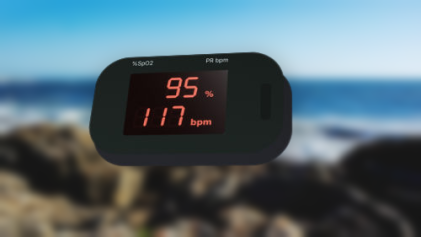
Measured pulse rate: 117 bpm
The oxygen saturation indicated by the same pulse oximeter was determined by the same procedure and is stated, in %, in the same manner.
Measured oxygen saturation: 95 %
